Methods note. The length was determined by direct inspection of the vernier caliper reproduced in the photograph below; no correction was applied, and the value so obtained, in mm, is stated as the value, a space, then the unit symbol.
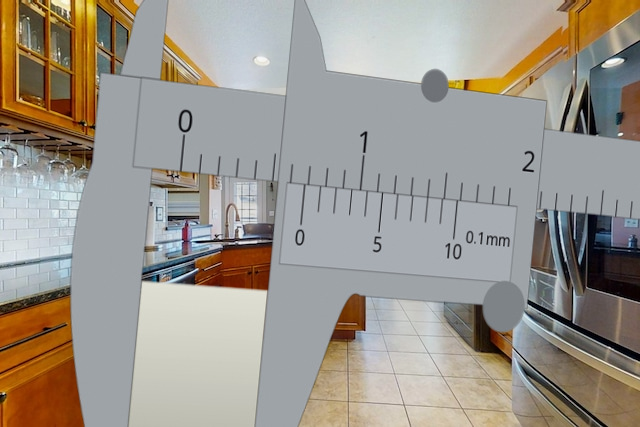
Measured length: 6.8 mm
